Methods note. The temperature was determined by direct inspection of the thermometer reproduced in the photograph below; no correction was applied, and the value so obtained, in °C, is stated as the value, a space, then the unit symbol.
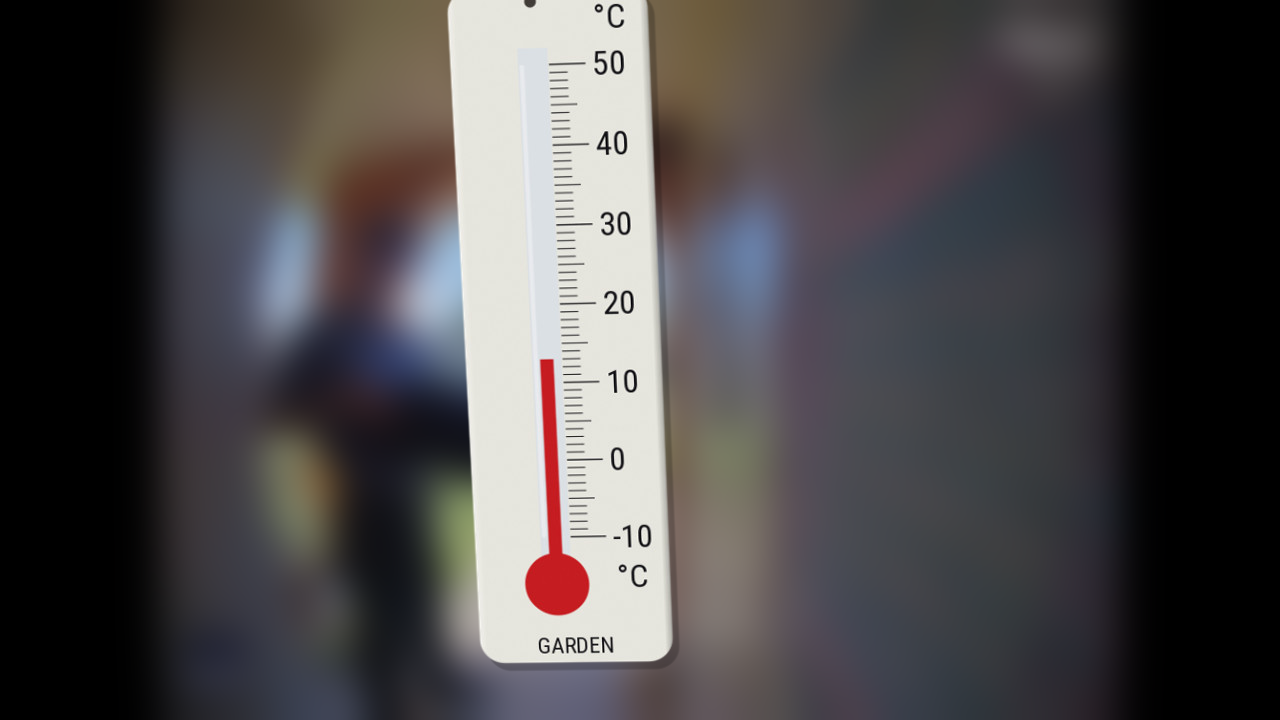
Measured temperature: 13 °C
